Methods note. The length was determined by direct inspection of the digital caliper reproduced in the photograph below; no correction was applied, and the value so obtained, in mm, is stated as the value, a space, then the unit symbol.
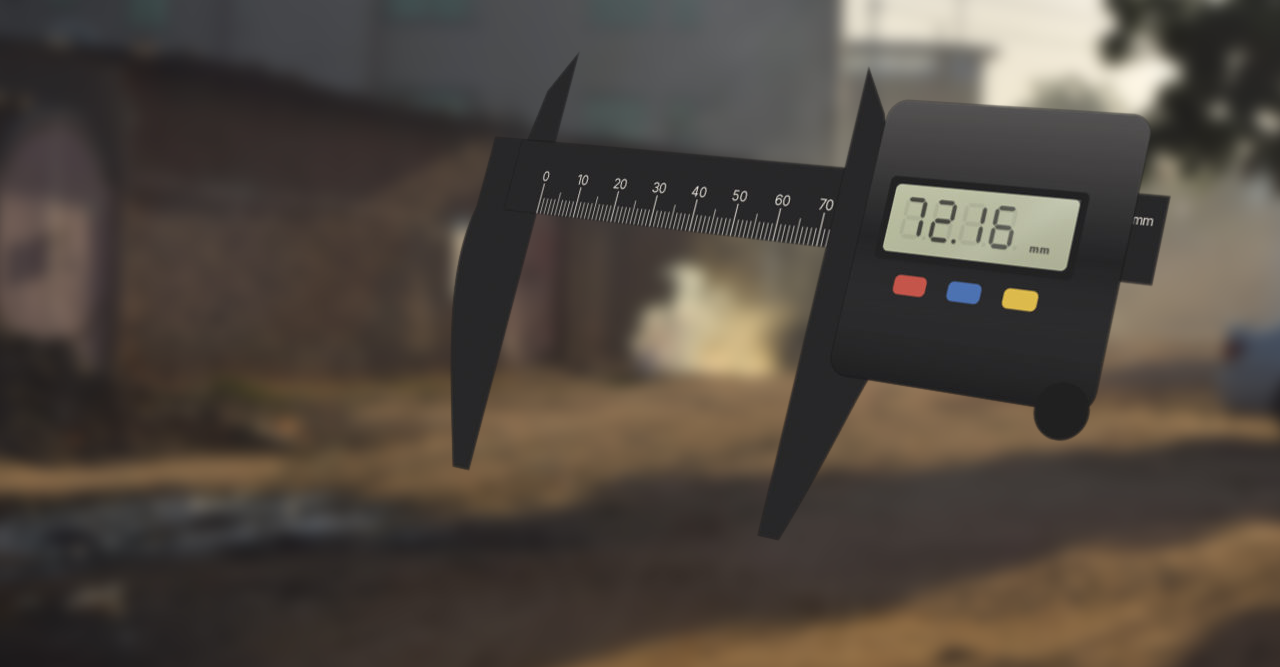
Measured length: 72.16 mm
